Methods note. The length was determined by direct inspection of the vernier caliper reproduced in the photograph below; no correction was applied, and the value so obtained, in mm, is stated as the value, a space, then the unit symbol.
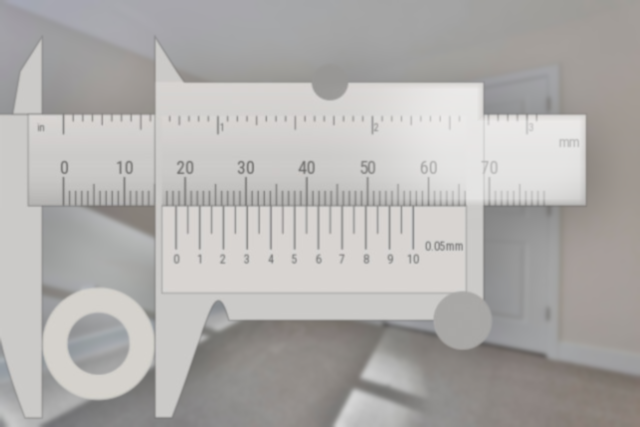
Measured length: 18.5 mm
